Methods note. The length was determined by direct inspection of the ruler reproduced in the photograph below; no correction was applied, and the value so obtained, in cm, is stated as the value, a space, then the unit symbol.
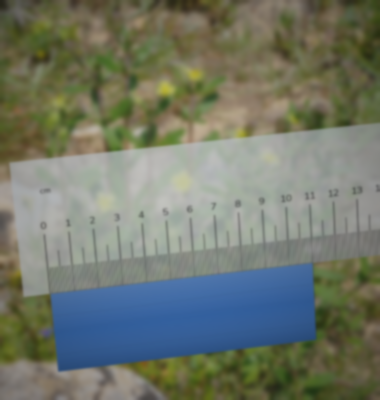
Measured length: 11 cm
